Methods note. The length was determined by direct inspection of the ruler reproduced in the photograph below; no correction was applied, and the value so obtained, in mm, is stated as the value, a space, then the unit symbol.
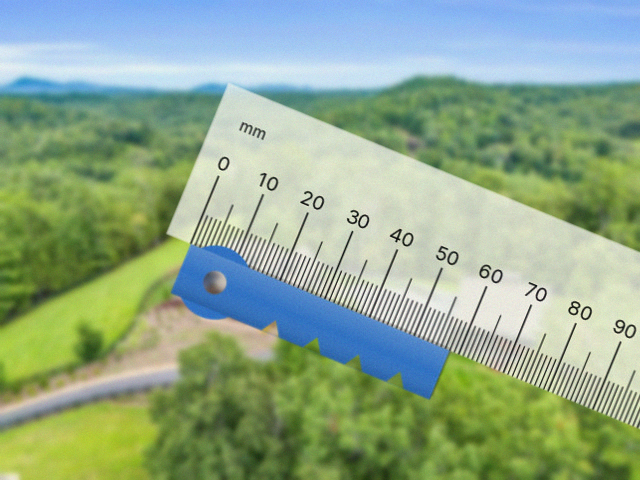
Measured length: 58 mm
